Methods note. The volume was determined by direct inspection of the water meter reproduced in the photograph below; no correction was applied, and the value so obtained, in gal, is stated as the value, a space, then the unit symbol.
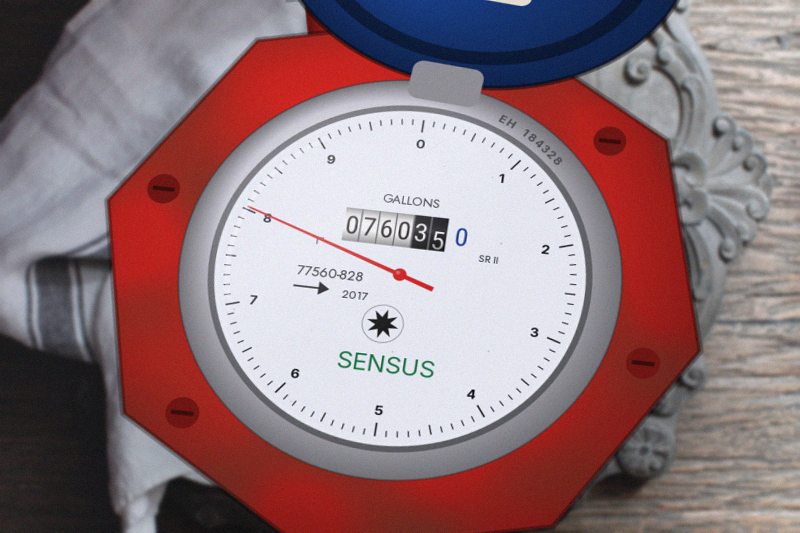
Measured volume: 760348.0 gal
